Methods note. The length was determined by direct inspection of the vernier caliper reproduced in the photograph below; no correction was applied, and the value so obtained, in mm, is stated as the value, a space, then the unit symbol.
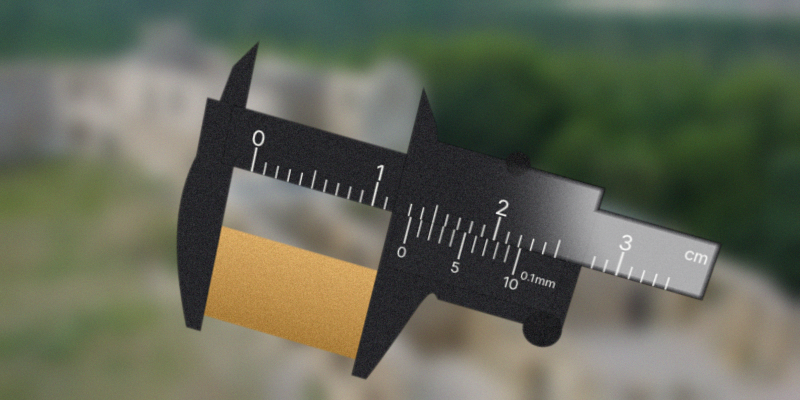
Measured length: 13.2 mm
